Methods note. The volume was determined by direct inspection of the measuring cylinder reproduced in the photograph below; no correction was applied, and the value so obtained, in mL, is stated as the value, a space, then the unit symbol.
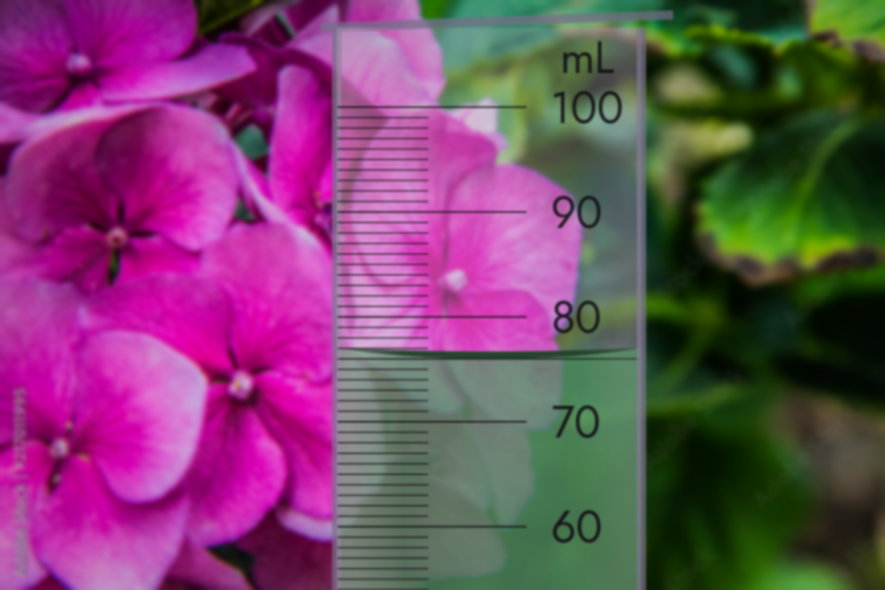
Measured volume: 76 mL
